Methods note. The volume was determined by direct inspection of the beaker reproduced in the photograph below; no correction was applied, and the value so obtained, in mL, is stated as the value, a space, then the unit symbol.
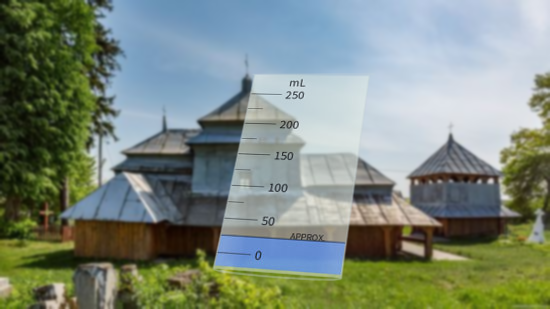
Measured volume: 25 mL
